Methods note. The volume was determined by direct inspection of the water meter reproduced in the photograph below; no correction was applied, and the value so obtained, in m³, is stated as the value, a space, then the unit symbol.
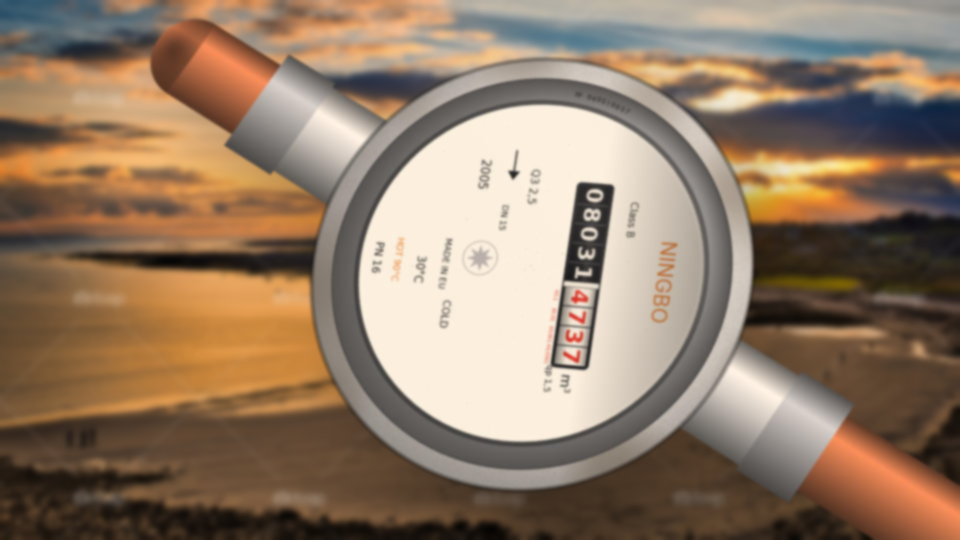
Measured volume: 8031.4737 m³
